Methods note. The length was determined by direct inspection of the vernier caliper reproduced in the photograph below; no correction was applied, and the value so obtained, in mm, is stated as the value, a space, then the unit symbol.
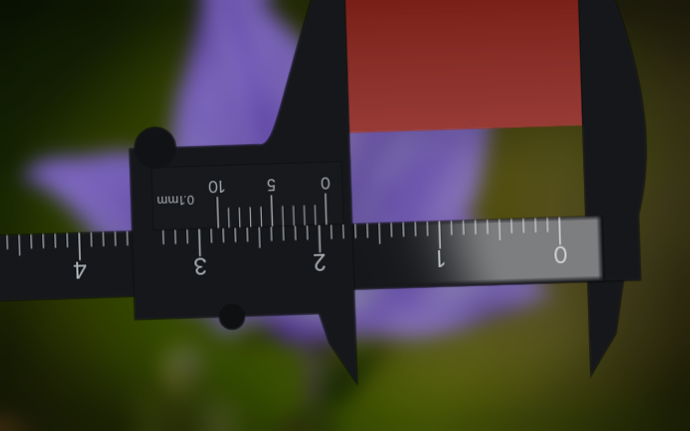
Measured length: 19.4 mm
